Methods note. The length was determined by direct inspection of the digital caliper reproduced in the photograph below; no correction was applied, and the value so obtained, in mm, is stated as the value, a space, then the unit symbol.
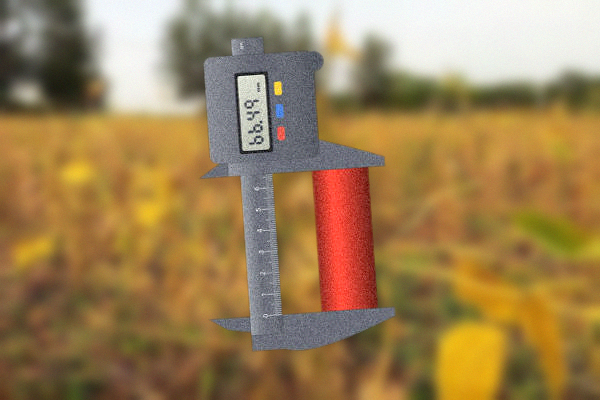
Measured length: 66.49 mm
